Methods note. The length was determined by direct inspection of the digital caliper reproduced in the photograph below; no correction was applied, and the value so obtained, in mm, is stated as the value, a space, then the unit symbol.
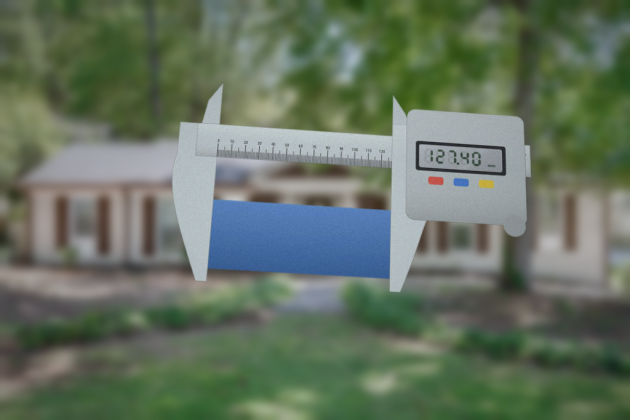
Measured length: 127.40 mm
